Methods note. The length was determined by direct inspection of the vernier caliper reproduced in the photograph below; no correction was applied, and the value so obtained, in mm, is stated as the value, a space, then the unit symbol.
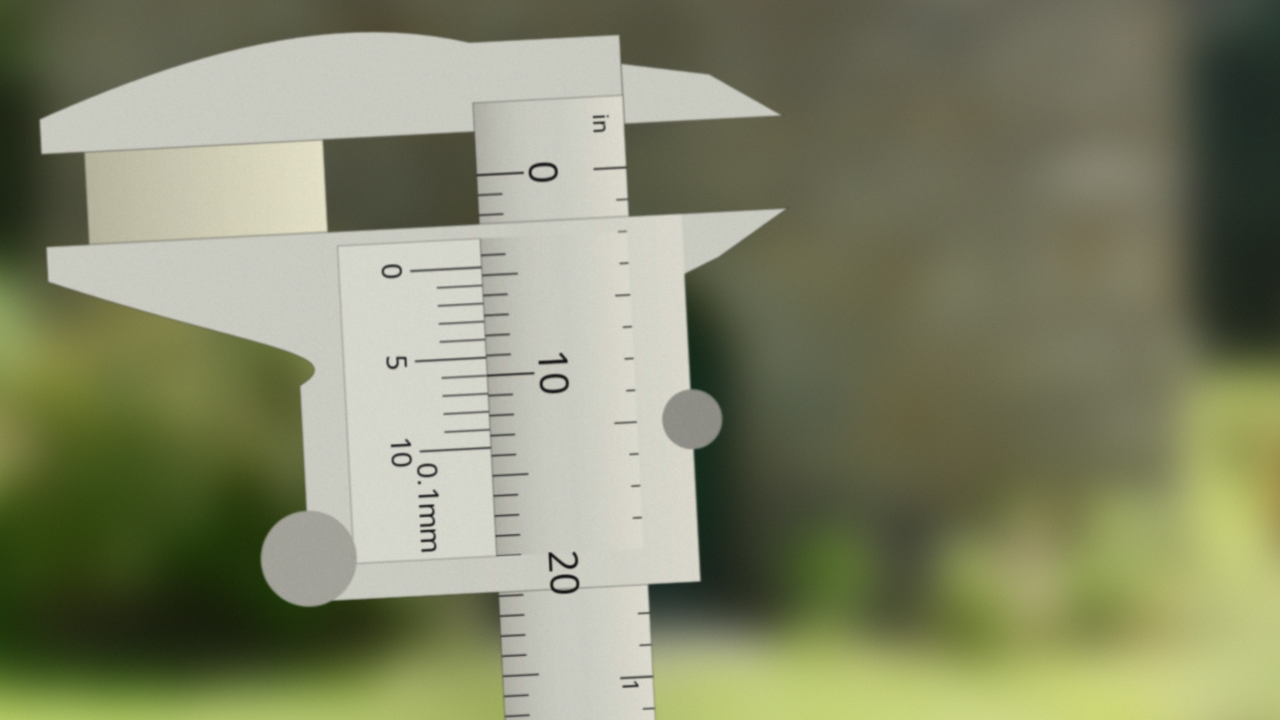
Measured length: 4.6 mm
